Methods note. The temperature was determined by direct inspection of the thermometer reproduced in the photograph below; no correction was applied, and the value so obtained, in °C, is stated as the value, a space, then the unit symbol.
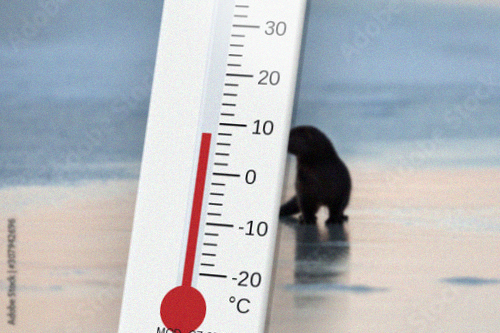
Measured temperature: 8 °C
